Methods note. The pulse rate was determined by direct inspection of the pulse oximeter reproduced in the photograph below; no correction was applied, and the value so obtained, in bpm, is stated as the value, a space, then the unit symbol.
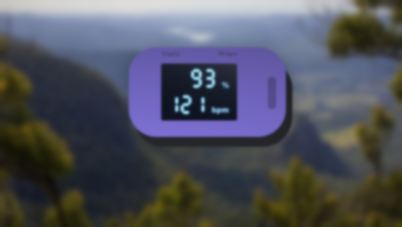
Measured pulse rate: 121 bpm
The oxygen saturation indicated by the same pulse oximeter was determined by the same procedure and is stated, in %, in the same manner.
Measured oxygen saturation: 93 %
